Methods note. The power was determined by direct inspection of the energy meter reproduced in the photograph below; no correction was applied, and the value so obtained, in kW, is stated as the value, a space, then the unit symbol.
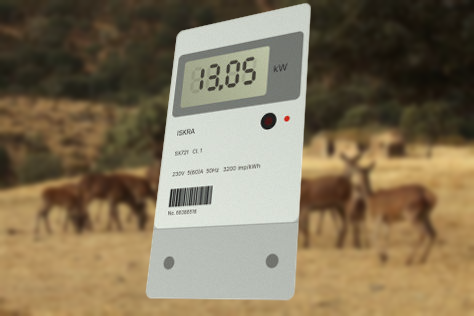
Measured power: 13.05 kW
